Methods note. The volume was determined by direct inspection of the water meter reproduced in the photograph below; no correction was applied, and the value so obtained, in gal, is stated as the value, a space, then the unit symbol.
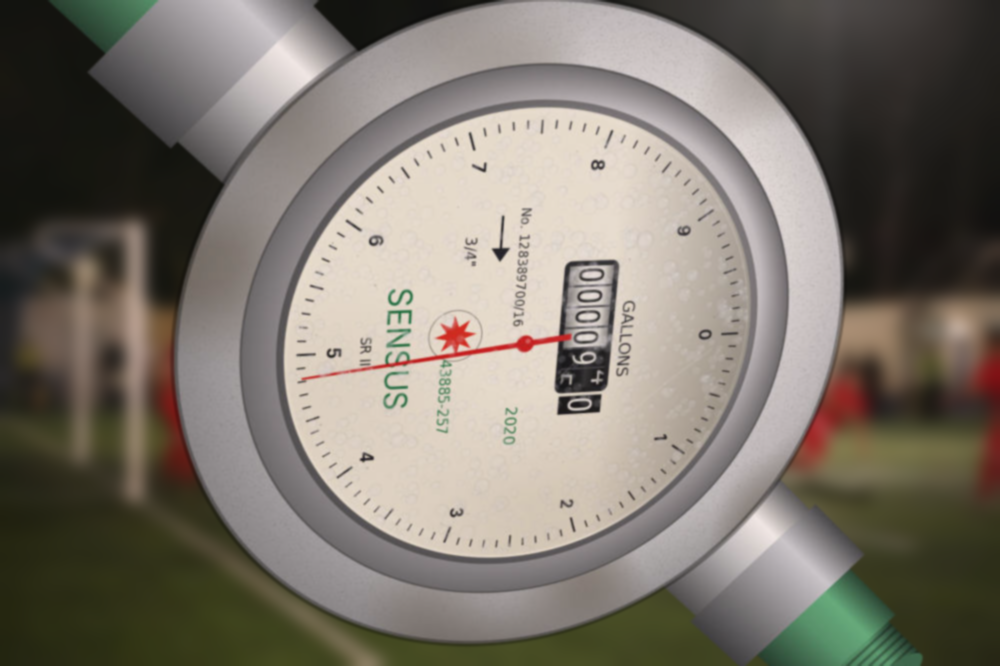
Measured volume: 944.8 gal
